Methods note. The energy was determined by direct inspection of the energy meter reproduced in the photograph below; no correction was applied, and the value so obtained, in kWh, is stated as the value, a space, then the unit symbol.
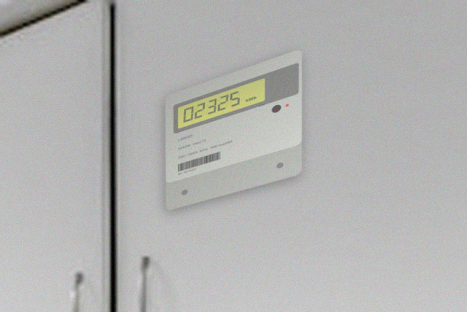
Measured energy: 2325 kWh
